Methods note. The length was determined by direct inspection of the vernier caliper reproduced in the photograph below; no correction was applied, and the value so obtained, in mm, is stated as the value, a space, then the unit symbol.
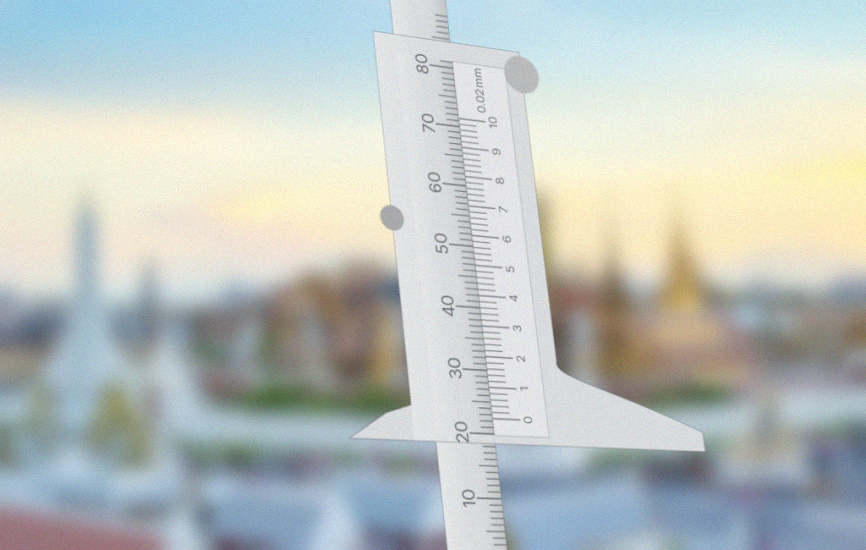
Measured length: 22.4 mm
